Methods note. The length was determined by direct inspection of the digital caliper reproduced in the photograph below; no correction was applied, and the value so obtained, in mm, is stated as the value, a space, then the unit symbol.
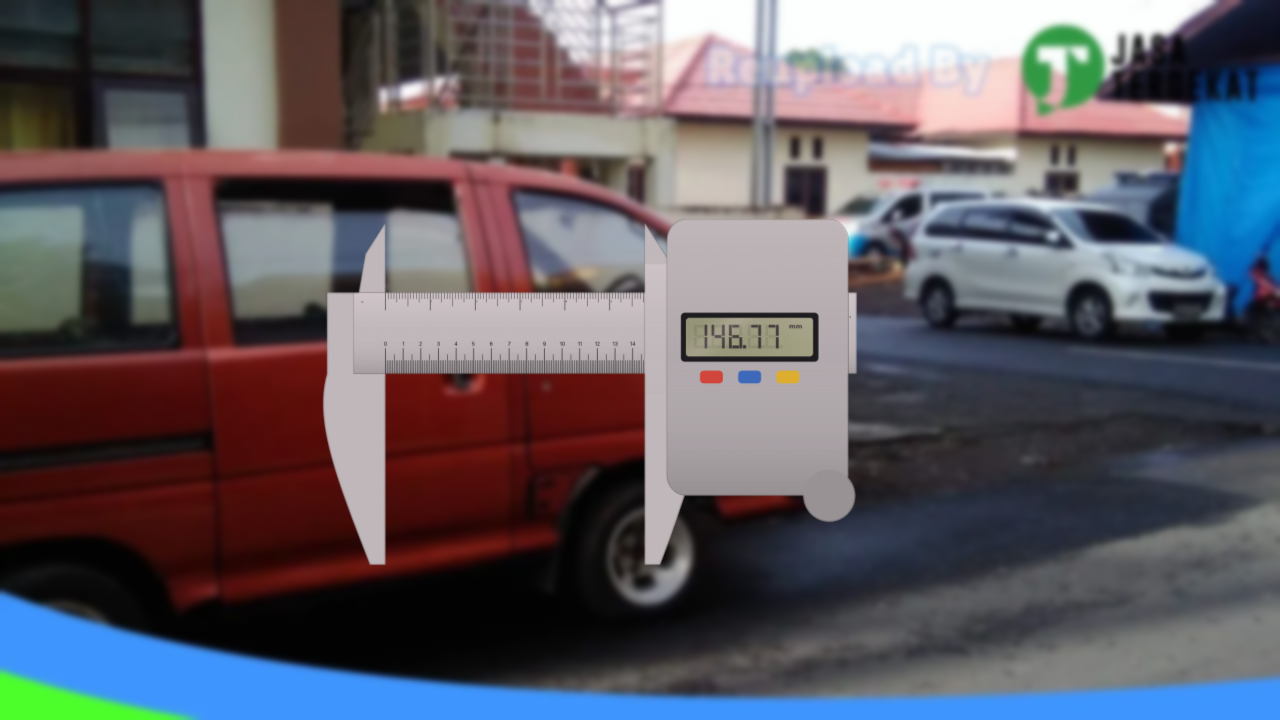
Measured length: 146.77 mm
